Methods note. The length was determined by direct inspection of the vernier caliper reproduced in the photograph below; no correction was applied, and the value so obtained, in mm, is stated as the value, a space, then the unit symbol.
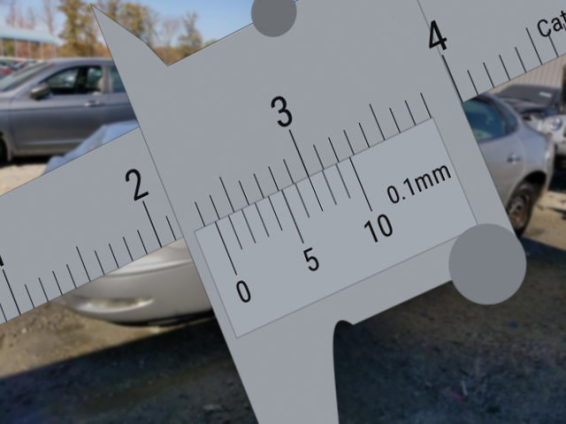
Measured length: 23.7 mm
